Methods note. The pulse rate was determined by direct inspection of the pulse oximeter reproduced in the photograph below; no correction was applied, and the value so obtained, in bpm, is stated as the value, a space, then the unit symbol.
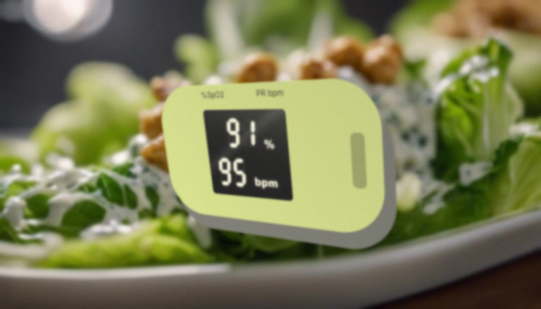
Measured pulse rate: 95 bpm
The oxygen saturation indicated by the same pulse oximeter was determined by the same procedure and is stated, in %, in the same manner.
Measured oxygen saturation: 91 %
